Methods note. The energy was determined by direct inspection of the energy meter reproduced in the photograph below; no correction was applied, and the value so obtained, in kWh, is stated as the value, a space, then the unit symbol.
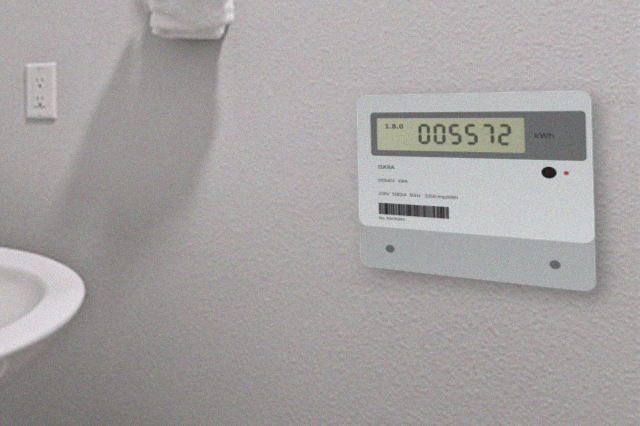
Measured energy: 5572 kWh
